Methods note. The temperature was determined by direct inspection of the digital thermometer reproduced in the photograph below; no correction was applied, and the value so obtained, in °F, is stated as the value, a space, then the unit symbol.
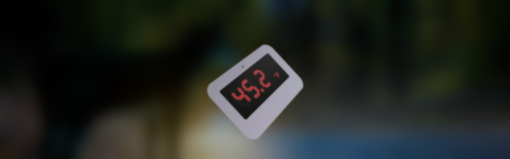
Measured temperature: 45.2 °F
